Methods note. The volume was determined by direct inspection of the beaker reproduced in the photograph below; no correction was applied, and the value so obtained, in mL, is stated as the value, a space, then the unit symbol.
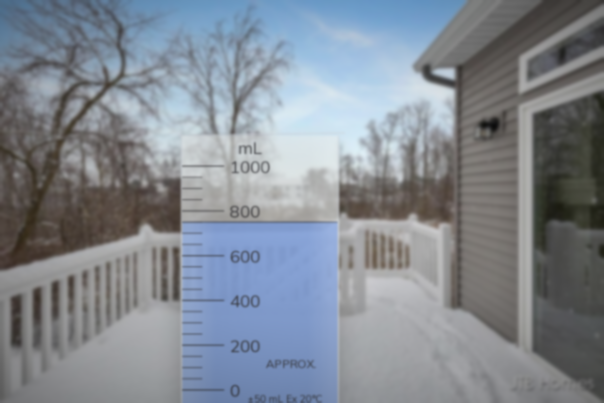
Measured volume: 750 mL
